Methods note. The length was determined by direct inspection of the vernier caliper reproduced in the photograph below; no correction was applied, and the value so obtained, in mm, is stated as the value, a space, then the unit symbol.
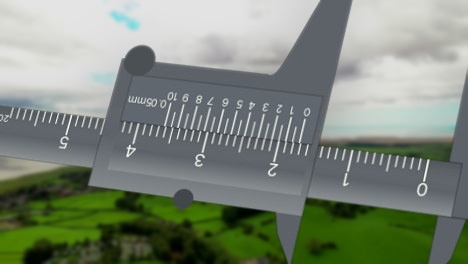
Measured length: 17.2 mm
